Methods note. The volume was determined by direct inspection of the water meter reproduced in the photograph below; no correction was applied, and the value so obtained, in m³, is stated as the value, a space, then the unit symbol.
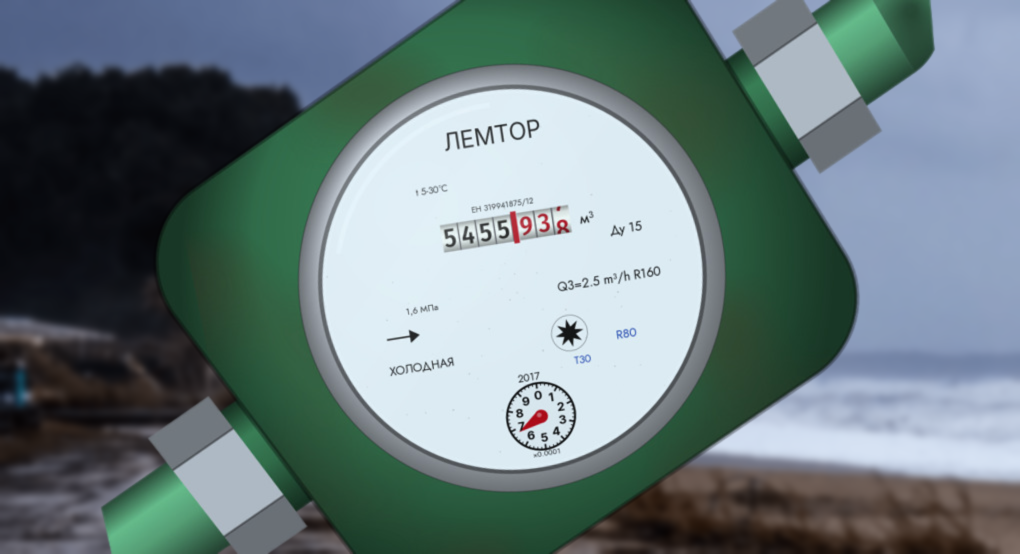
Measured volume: 5455.9376 m³
